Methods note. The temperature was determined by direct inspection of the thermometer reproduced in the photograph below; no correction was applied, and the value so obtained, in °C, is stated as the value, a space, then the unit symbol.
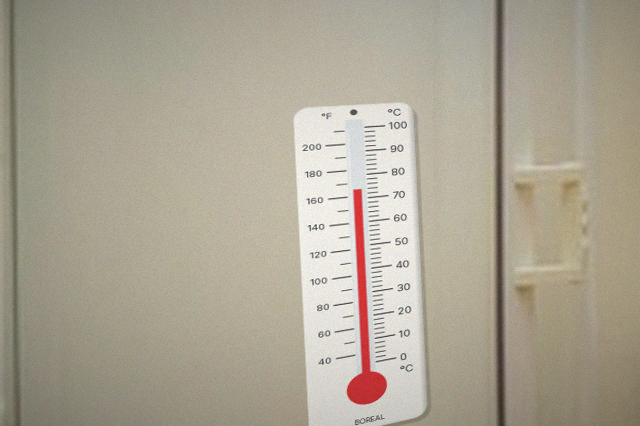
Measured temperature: 74 °C
